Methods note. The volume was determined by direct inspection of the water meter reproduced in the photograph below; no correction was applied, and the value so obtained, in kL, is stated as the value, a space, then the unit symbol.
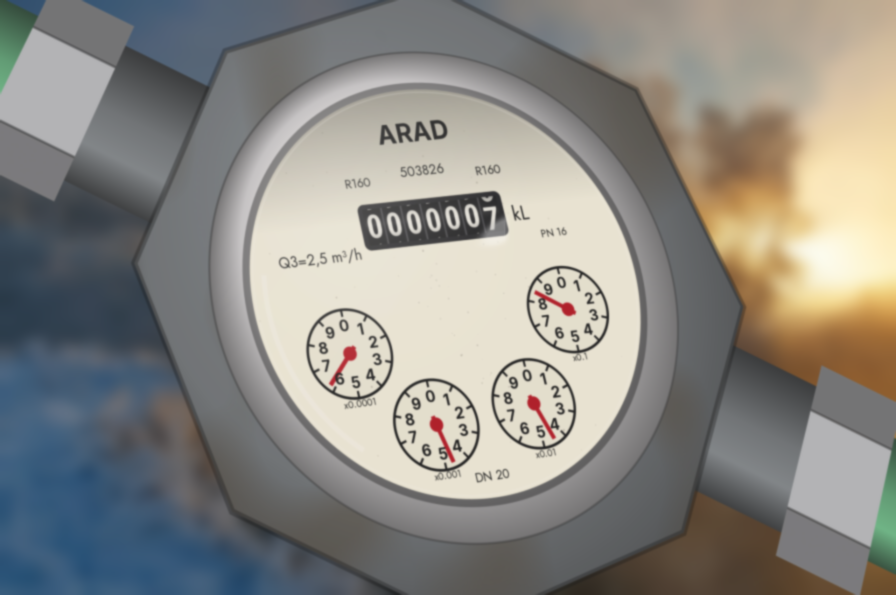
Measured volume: 6.8446 kL
